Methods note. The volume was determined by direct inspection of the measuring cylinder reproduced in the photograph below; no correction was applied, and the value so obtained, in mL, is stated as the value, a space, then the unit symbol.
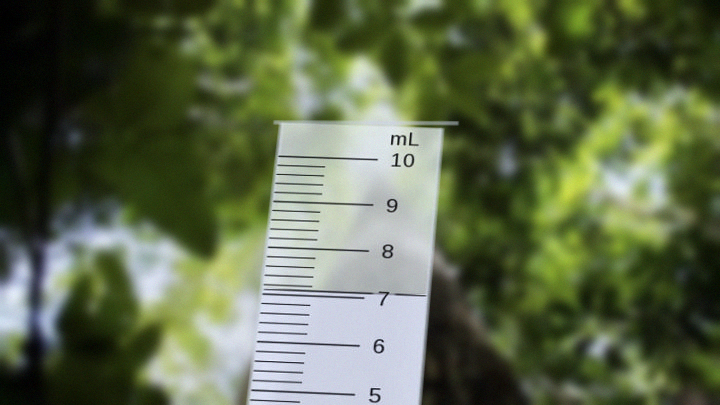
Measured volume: 7.1 mL
